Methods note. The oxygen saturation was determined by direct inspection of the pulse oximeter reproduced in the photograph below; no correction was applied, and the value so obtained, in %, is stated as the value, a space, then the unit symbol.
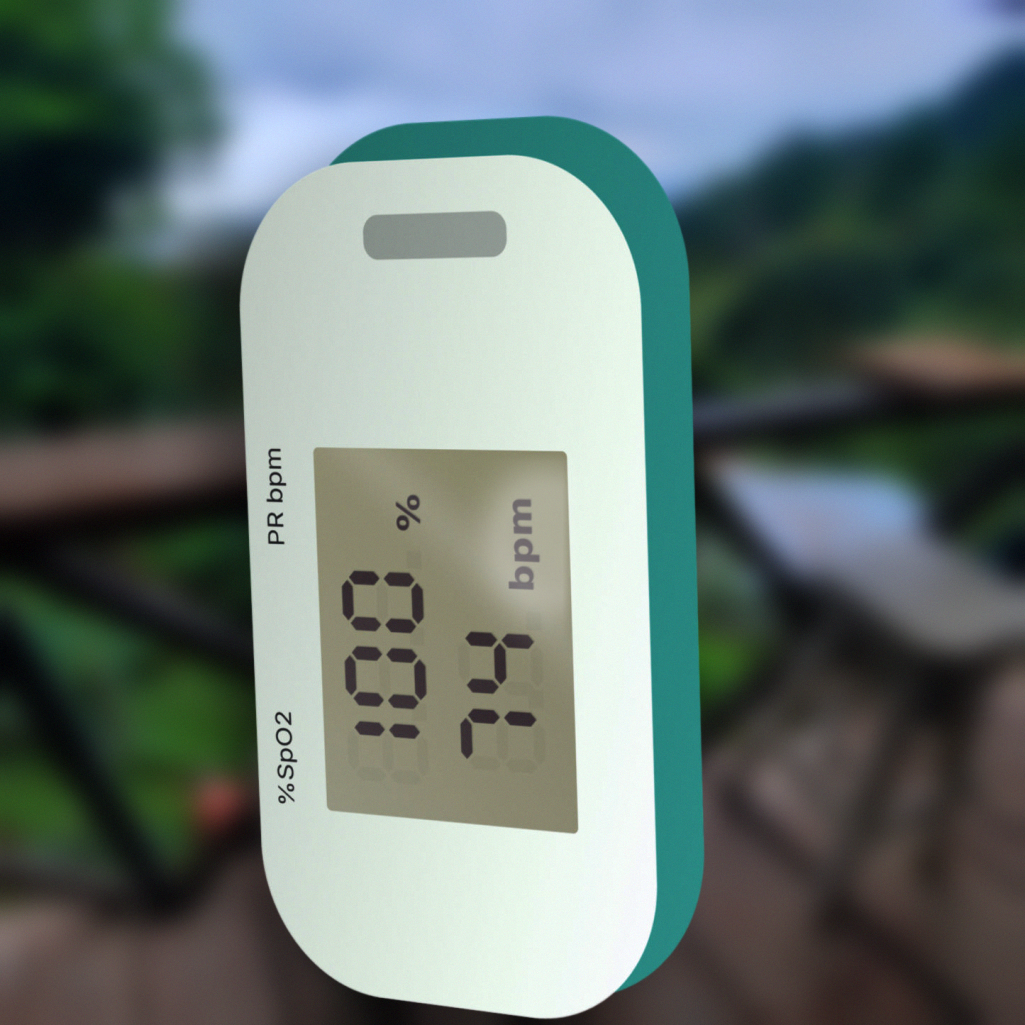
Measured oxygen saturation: 100 %
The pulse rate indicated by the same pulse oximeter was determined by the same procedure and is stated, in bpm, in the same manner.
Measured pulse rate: 74 bpm
